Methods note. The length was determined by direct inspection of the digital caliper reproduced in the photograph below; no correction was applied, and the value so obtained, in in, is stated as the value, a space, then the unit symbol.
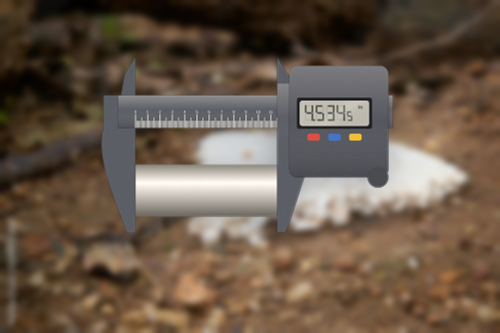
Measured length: 4.5345 in
